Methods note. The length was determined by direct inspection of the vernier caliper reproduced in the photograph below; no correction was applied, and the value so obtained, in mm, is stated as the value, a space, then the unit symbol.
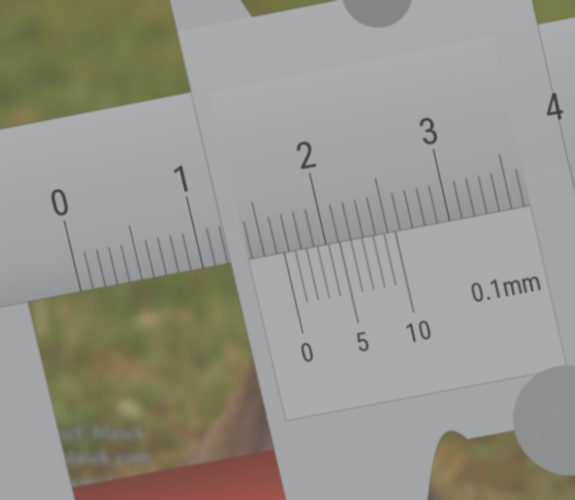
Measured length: 16.6 mm
